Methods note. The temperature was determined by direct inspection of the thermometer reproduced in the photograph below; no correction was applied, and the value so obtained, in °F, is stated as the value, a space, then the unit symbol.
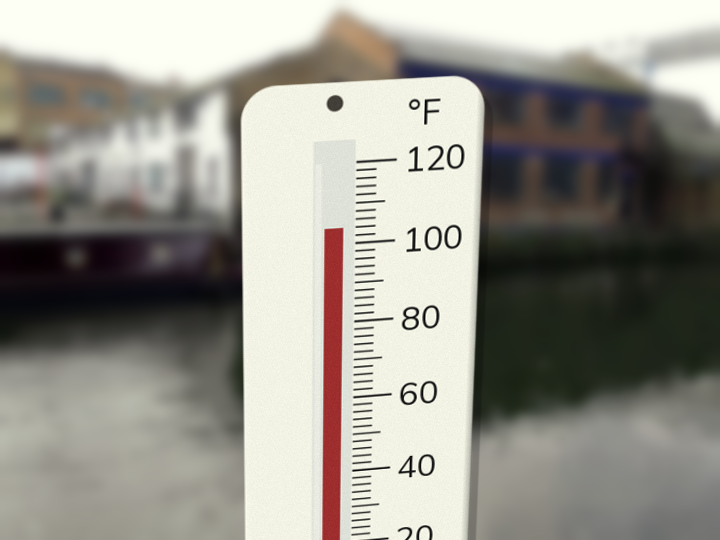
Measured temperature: 104 °F
